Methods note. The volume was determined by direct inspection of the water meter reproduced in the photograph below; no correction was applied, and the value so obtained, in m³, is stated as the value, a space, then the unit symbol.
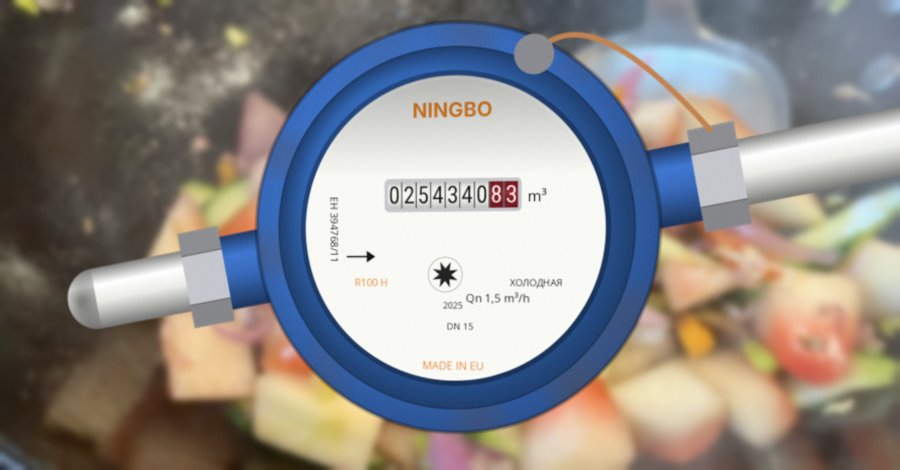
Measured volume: 254340.83 m³
